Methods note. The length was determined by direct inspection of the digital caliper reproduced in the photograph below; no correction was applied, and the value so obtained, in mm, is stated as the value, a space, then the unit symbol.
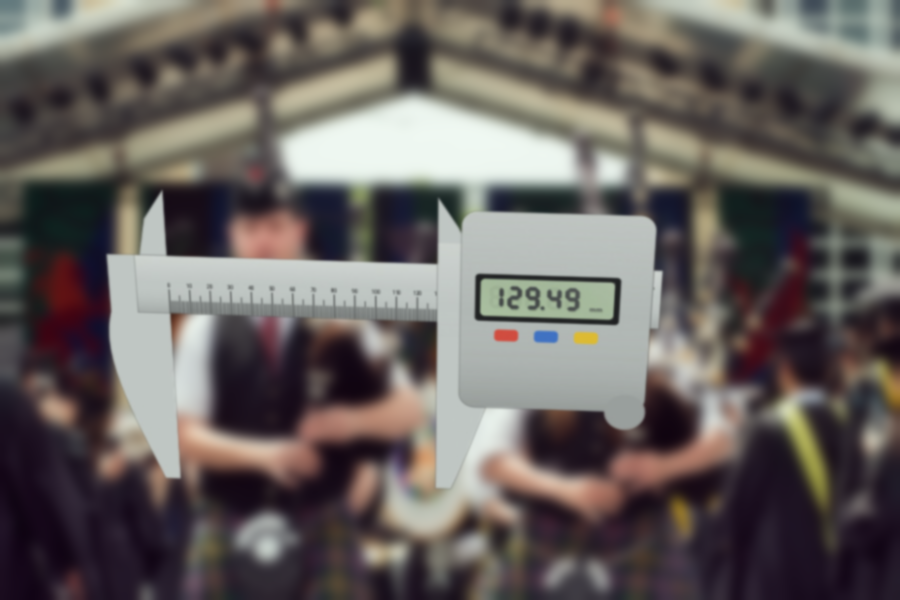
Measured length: 129.49 mm
